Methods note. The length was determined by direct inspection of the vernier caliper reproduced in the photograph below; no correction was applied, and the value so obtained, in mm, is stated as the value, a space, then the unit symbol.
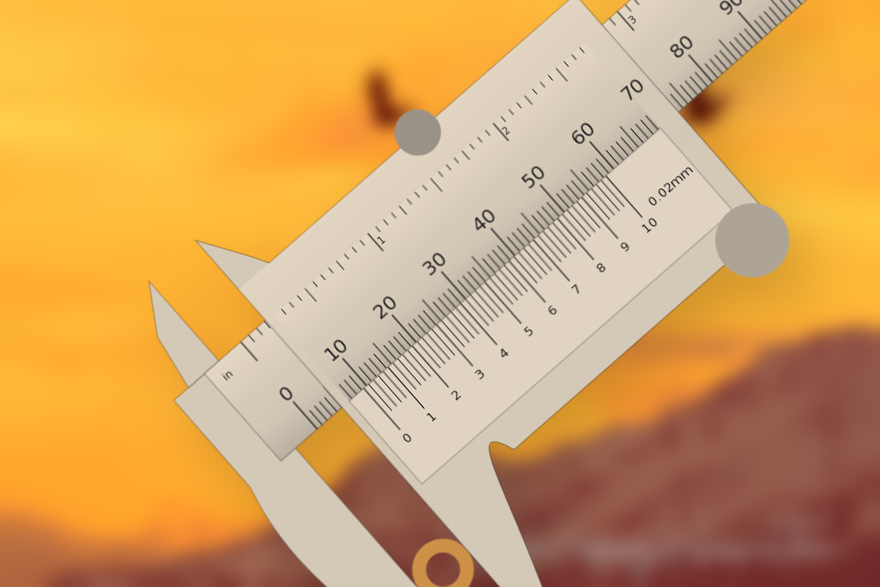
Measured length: 9.4 mm
